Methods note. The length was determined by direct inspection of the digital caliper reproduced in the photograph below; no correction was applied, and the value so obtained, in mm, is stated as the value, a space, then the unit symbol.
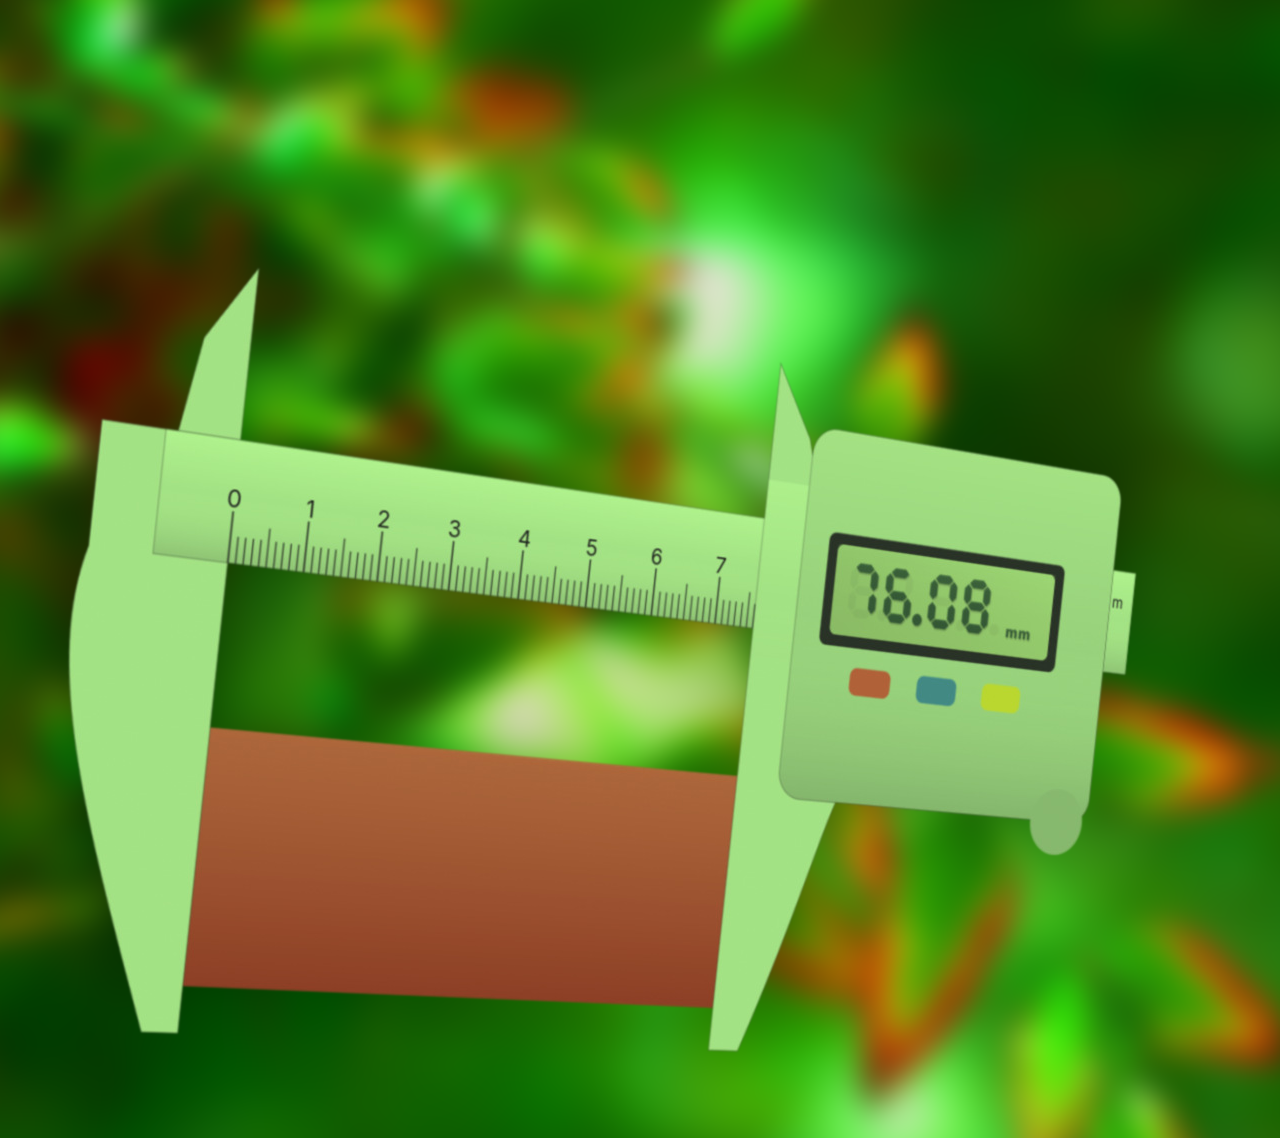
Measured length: 76.08 mm
